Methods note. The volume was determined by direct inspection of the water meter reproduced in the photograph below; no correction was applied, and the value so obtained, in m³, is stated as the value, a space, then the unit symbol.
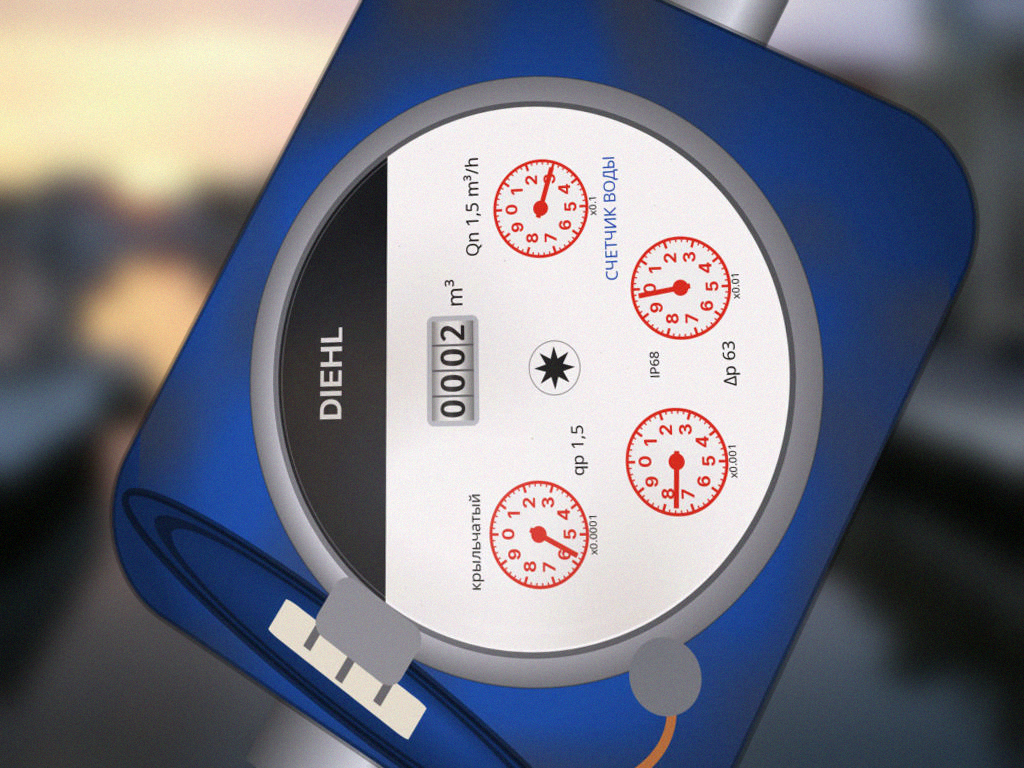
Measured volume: 2.2975 m³
